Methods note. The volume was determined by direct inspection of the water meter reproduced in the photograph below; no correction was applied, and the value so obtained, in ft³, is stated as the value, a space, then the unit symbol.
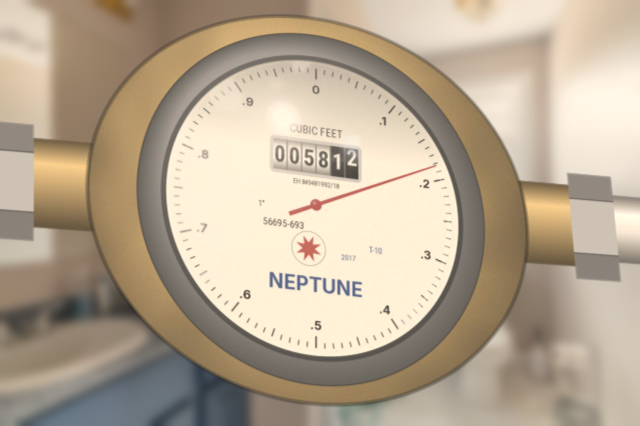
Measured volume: 5812.18 ft³
